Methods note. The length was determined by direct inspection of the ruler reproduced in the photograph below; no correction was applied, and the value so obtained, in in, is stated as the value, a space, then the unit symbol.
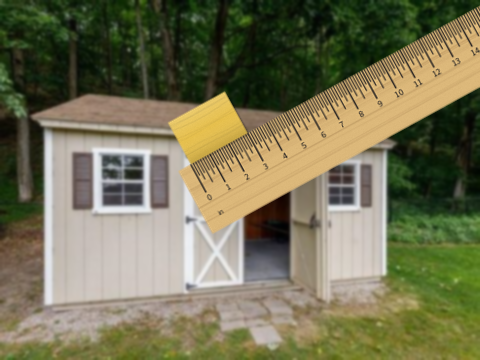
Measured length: 3 in
